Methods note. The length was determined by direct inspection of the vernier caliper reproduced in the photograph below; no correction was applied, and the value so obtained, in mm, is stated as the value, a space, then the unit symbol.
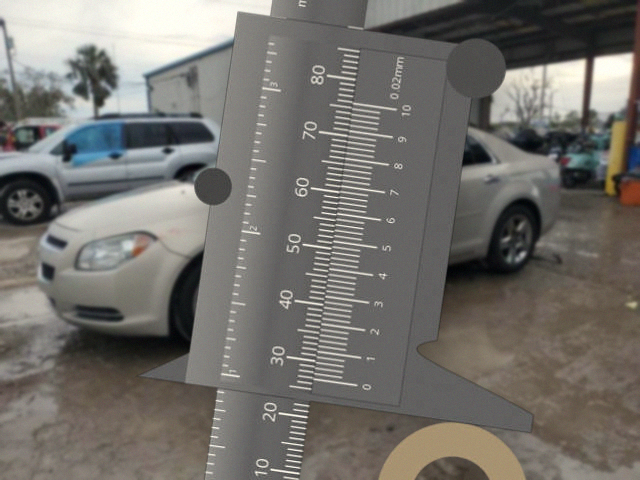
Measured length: 26.8 mm
